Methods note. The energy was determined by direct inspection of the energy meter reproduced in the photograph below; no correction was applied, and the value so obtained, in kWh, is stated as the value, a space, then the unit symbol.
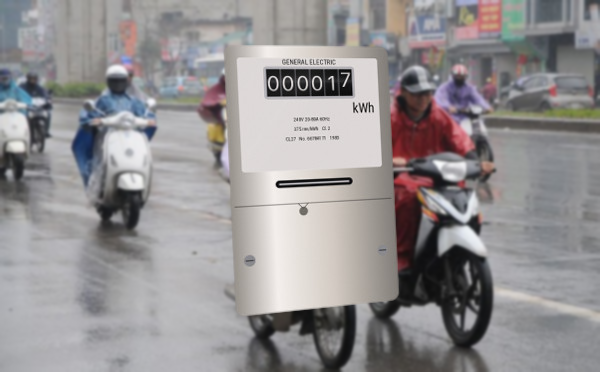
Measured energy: 17 kWh
